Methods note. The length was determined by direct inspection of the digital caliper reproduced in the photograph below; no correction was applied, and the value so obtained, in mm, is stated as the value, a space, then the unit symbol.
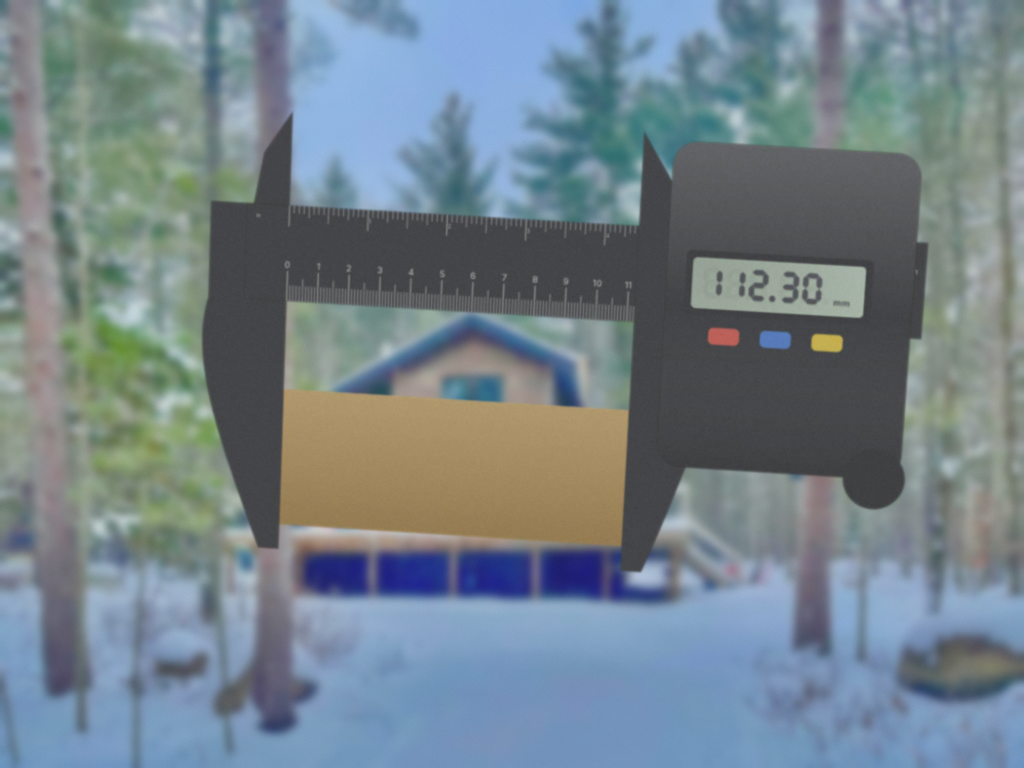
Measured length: 112.30 mm
